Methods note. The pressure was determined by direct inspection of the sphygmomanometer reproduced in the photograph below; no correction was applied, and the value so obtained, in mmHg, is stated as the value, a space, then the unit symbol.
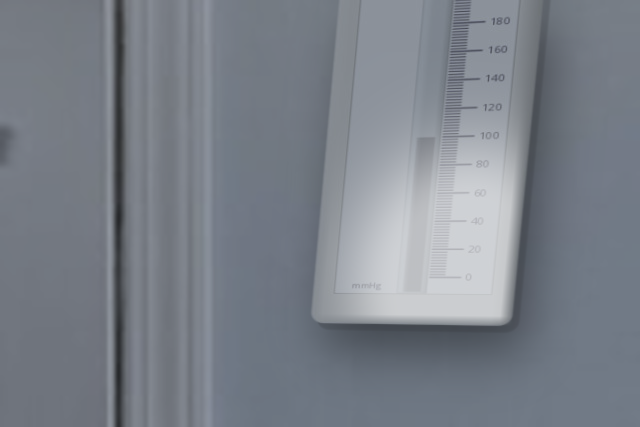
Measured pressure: 100 mmHg
